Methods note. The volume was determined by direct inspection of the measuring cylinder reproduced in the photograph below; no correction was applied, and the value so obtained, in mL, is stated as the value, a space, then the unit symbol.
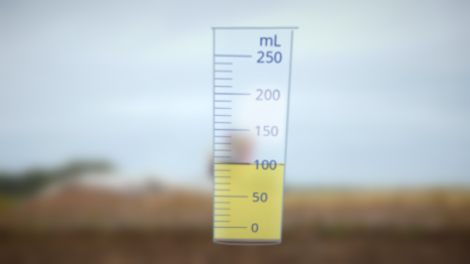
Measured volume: 100 mL
